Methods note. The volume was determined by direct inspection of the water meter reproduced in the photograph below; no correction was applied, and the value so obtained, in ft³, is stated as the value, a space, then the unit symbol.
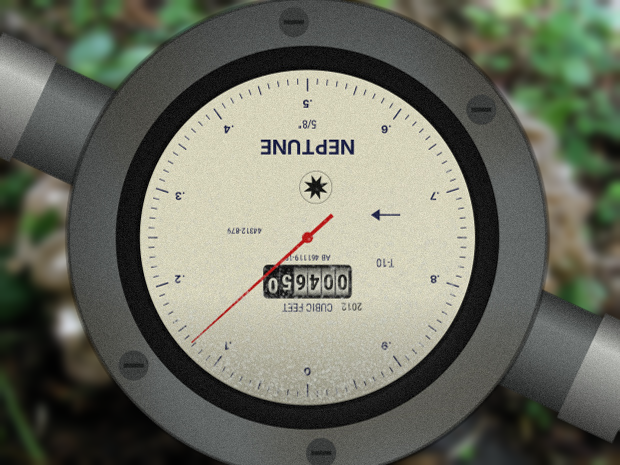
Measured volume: 4650.13 ft³
